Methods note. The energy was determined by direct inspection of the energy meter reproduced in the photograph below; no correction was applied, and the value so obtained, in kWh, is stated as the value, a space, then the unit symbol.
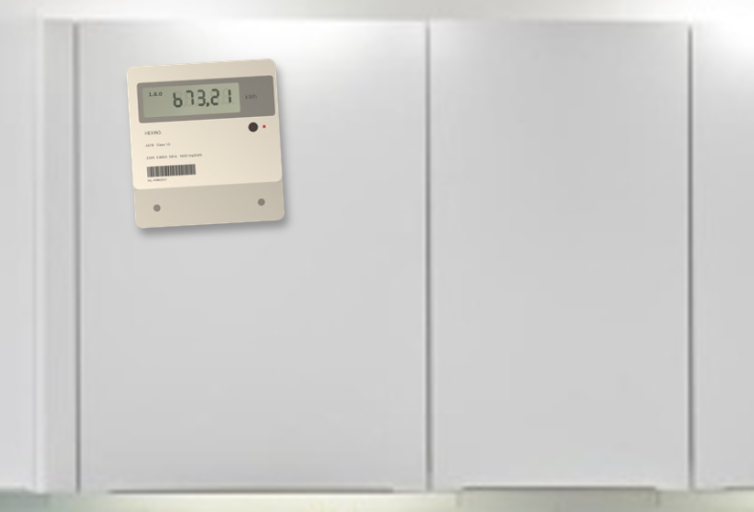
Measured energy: 673.21 kWh
